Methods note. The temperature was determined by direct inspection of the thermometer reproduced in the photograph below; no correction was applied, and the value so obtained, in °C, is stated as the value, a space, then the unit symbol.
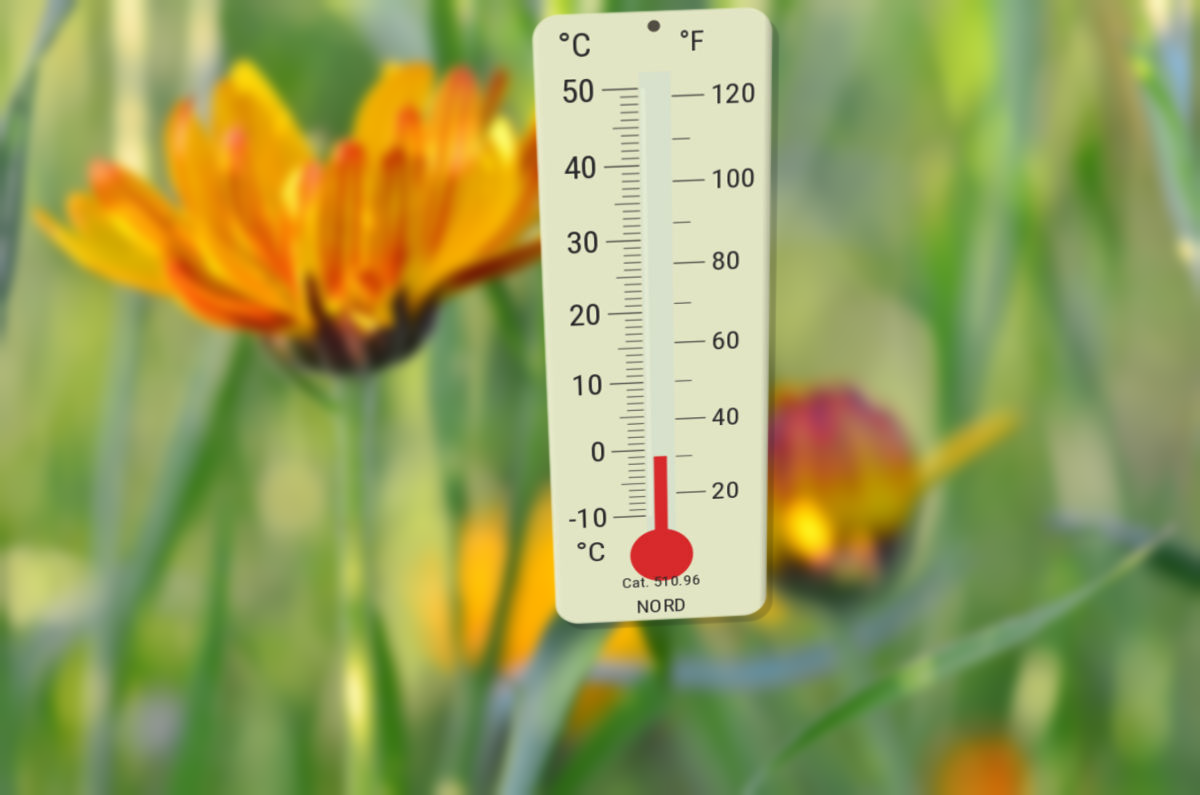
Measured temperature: -1 °C
